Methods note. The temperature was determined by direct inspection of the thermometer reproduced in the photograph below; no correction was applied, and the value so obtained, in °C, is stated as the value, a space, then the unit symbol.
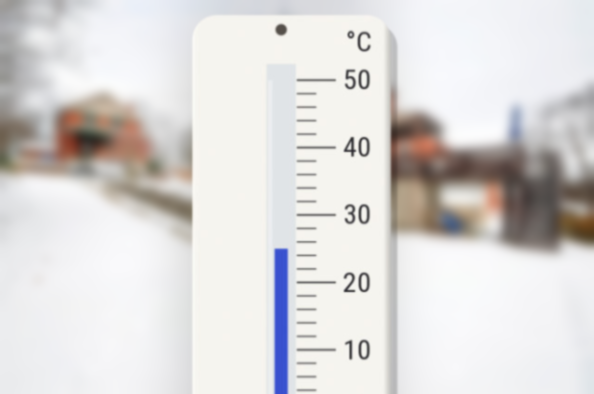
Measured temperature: 25 °C
